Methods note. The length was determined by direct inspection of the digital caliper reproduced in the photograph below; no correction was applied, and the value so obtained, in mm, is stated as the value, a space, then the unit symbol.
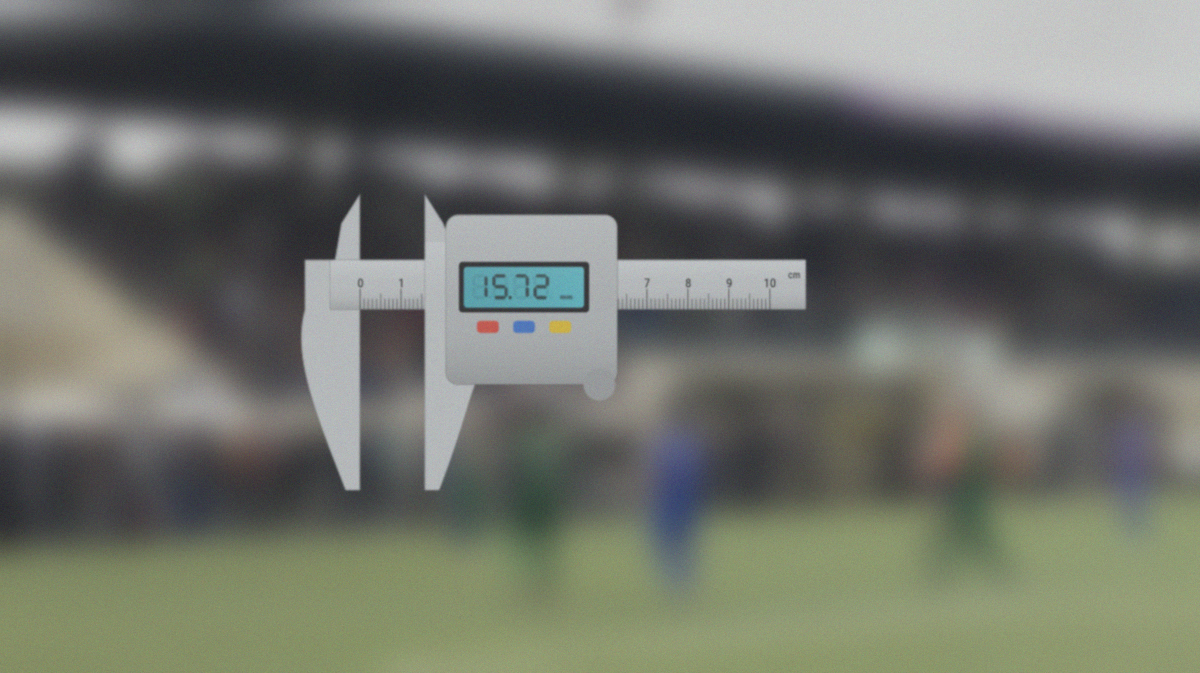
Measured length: 15.72 mm
